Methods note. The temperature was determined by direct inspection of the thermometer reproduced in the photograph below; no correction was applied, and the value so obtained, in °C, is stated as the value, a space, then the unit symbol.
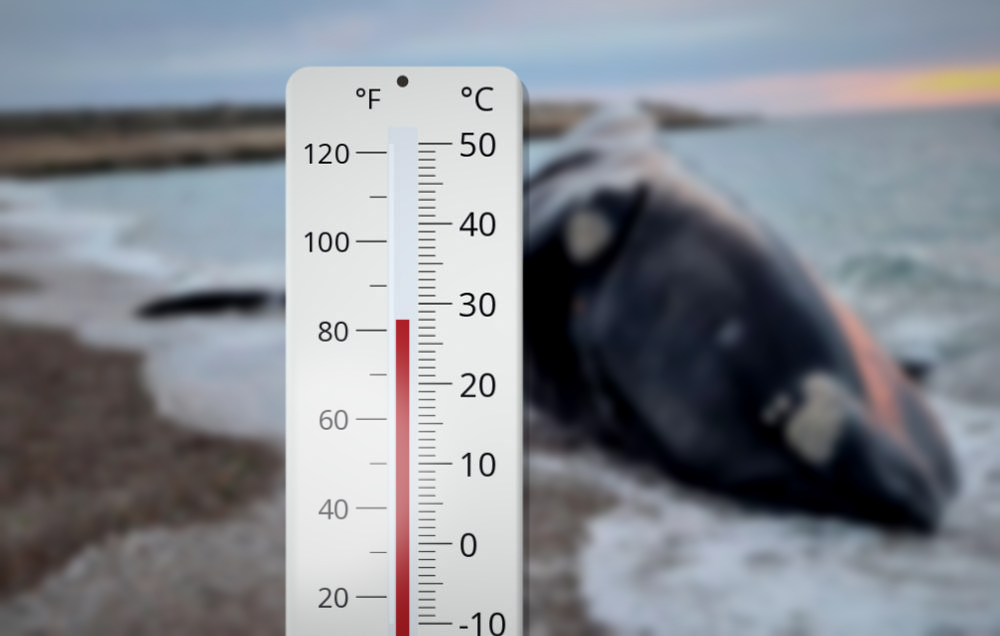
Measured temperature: 28 °C
